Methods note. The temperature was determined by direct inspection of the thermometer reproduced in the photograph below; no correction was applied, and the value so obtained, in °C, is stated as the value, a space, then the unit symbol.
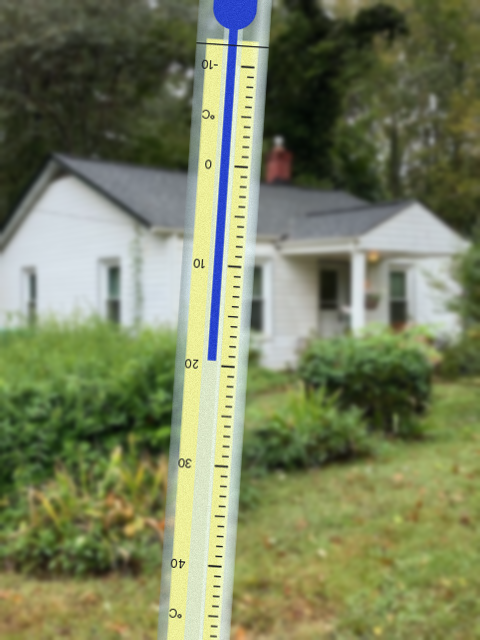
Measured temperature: 19.5 °C
